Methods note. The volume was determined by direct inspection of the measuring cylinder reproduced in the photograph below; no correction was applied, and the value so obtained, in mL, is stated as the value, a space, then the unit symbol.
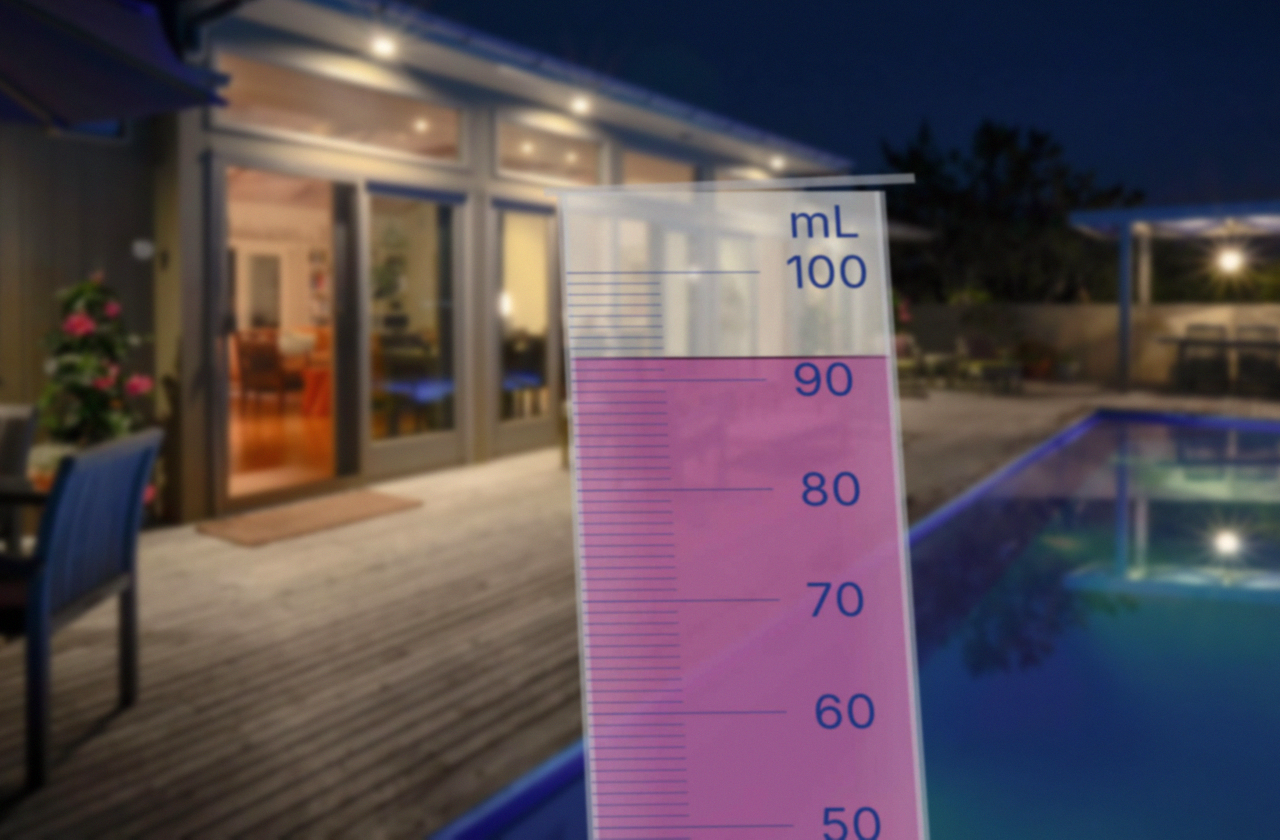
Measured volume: 92 mL
